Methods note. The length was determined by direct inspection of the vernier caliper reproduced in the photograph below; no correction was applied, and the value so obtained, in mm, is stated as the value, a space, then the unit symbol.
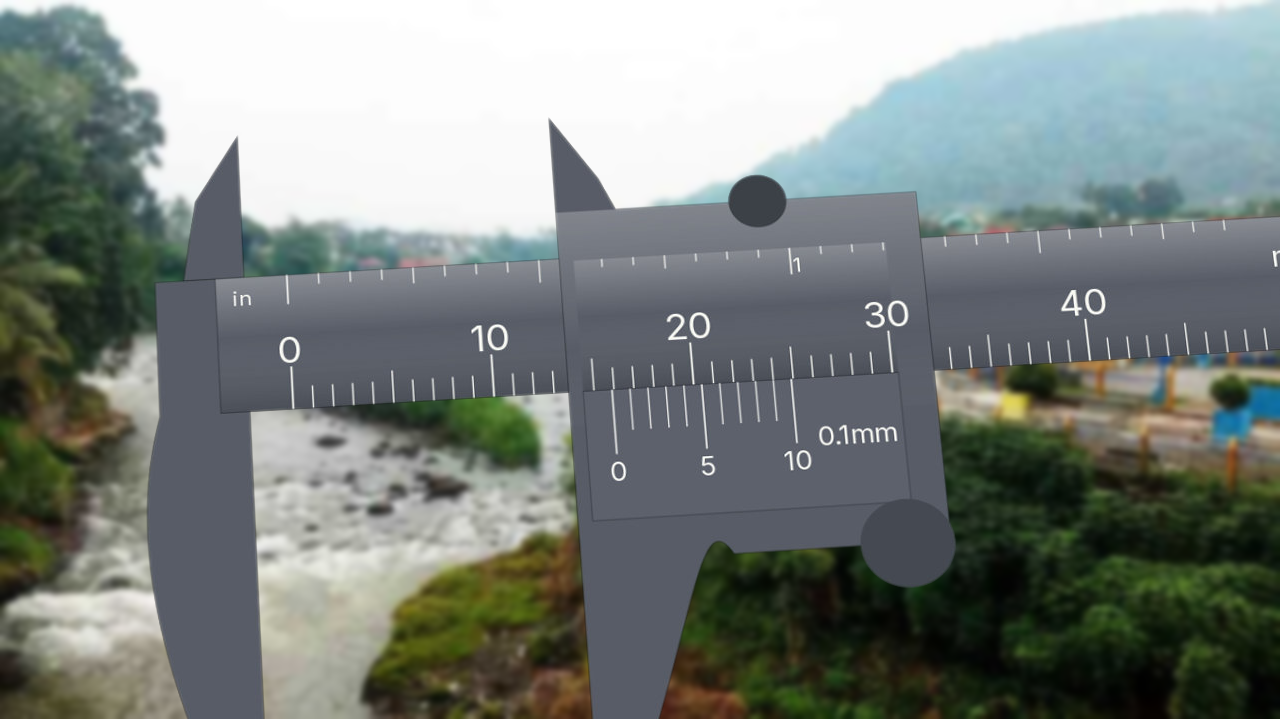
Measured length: 15.9 mm
